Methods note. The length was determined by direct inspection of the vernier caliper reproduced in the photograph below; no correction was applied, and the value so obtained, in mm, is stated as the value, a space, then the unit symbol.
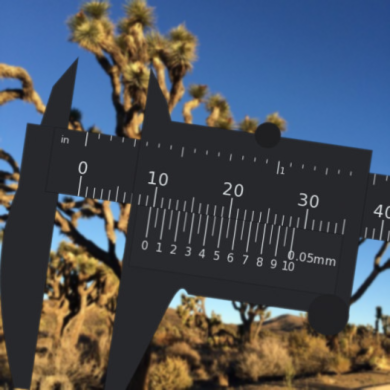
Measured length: 9.6 mm
